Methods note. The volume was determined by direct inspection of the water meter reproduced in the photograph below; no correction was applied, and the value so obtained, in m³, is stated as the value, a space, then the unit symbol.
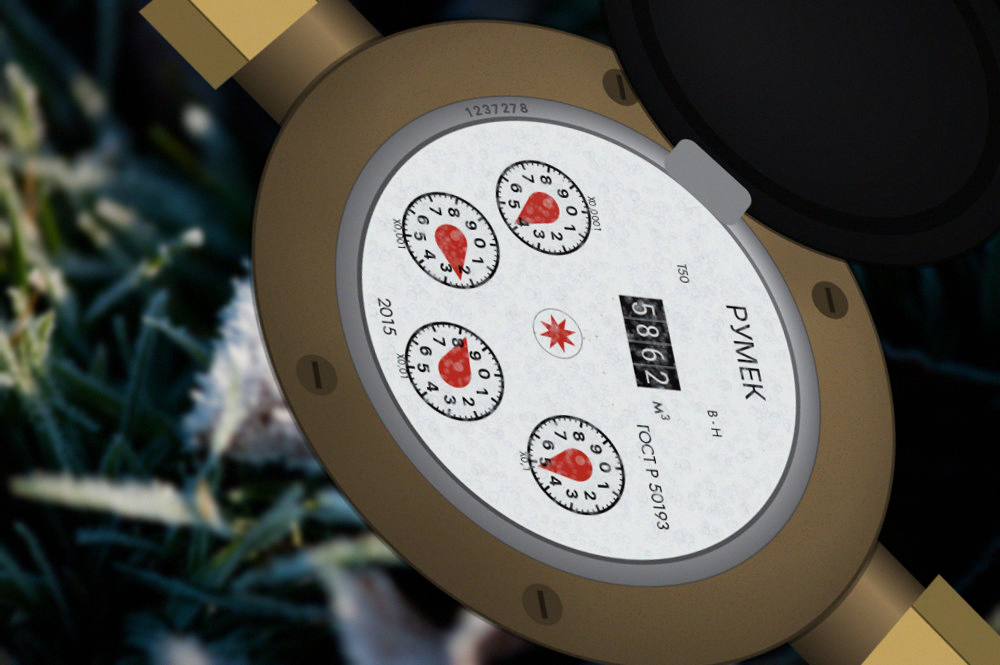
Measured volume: 5862.4824 m³
